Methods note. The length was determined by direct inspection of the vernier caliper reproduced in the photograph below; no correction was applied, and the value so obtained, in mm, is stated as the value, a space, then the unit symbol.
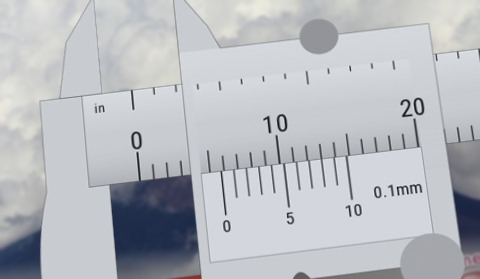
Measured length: 5.8 mm
